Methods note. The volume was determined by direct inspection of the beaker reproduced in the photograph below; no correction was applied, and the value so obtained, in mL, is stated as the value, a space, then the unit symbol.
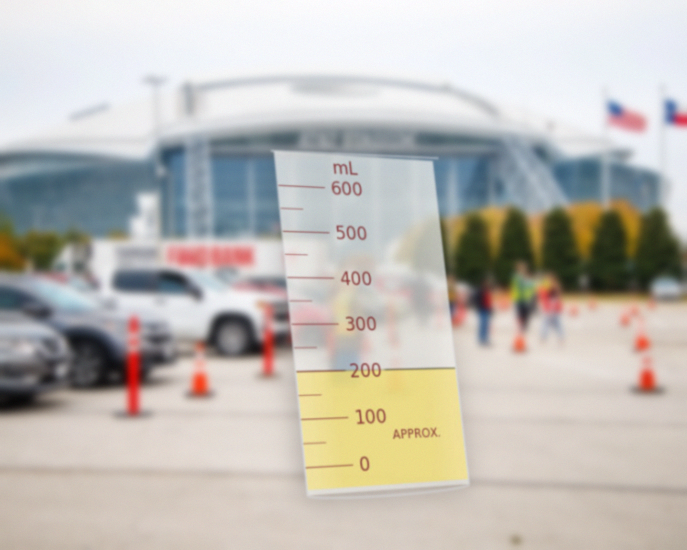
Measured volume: 200 mL
